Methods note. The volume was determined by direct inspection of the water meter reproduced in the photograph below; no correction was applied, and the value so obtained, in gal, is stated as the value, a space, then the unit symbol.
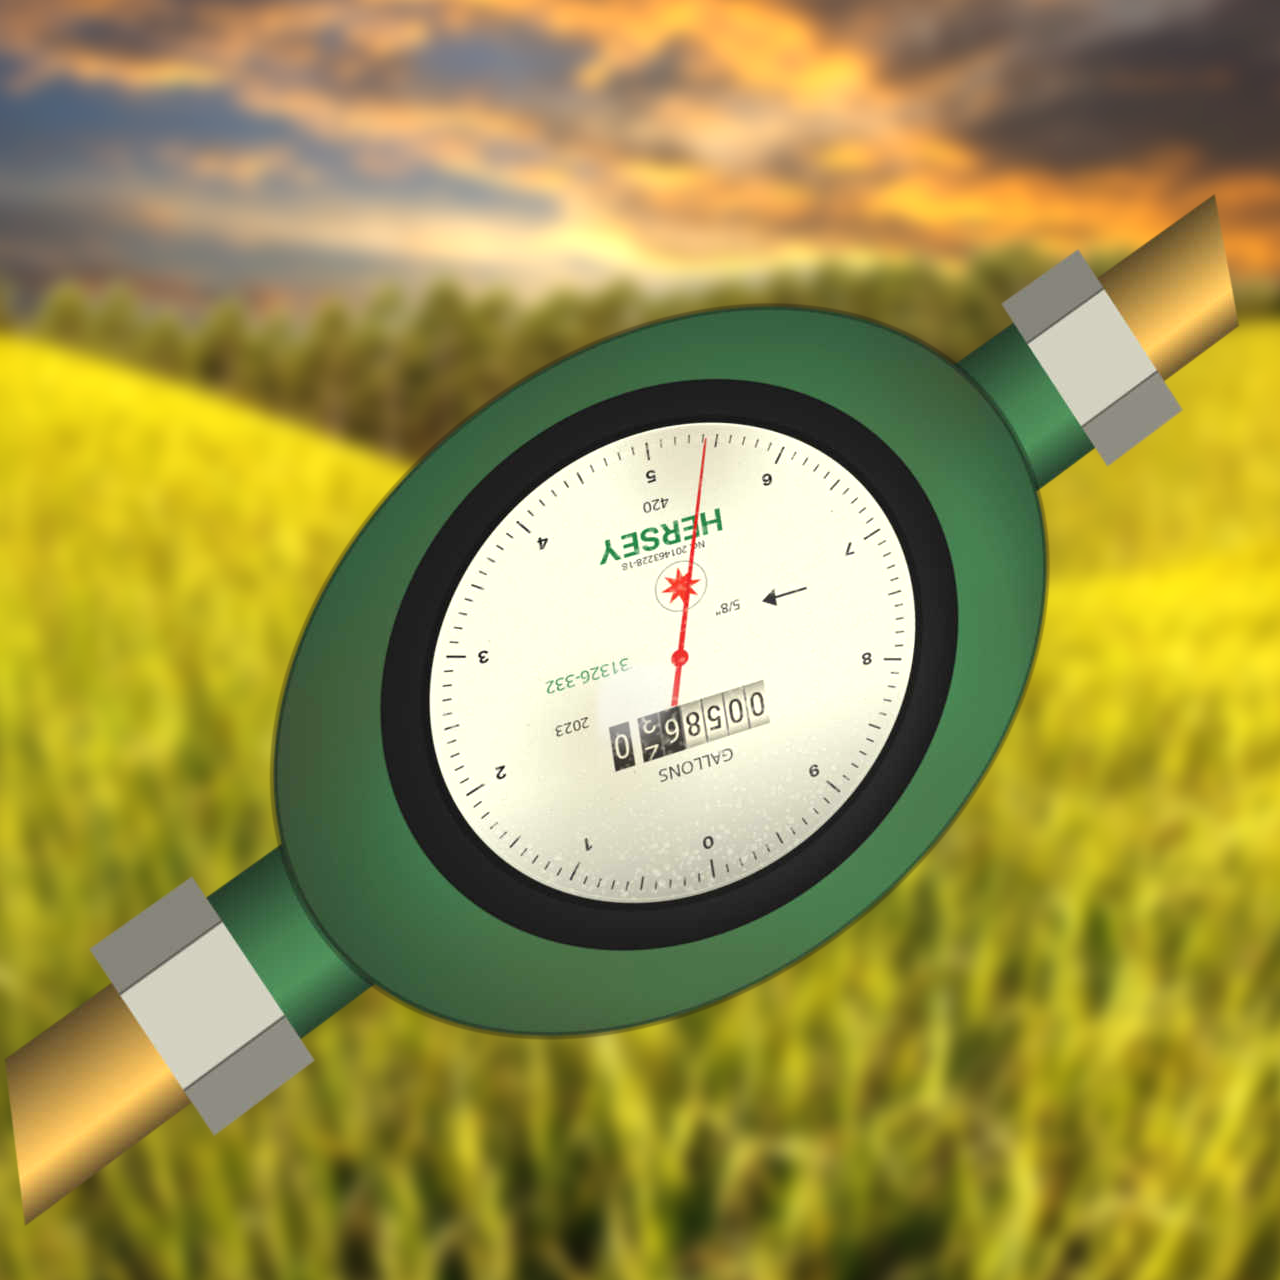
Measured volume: 58625.4 gal
